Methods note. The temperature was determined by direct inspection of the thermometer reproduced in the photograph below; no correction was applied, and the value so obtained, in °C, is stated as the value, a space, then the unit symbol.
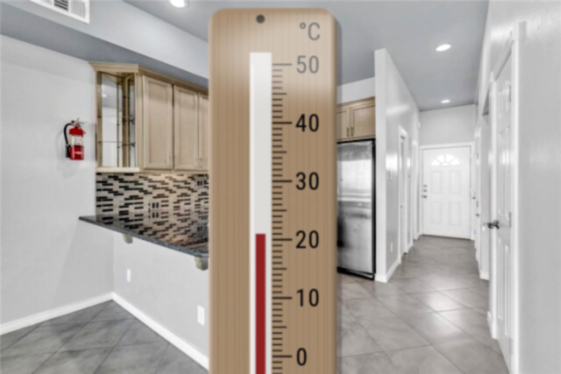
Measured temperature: 21 °C
